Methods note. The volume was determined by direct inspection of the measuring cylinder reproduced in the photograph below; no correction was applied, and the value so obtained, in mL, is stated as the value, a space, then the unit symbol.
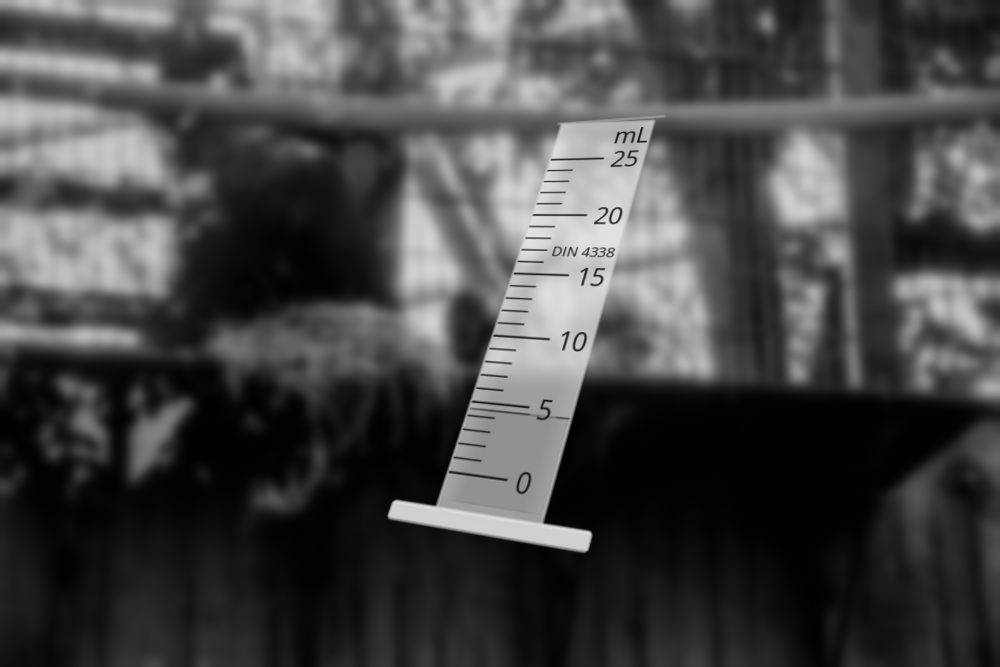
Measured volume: 4.5 mL
